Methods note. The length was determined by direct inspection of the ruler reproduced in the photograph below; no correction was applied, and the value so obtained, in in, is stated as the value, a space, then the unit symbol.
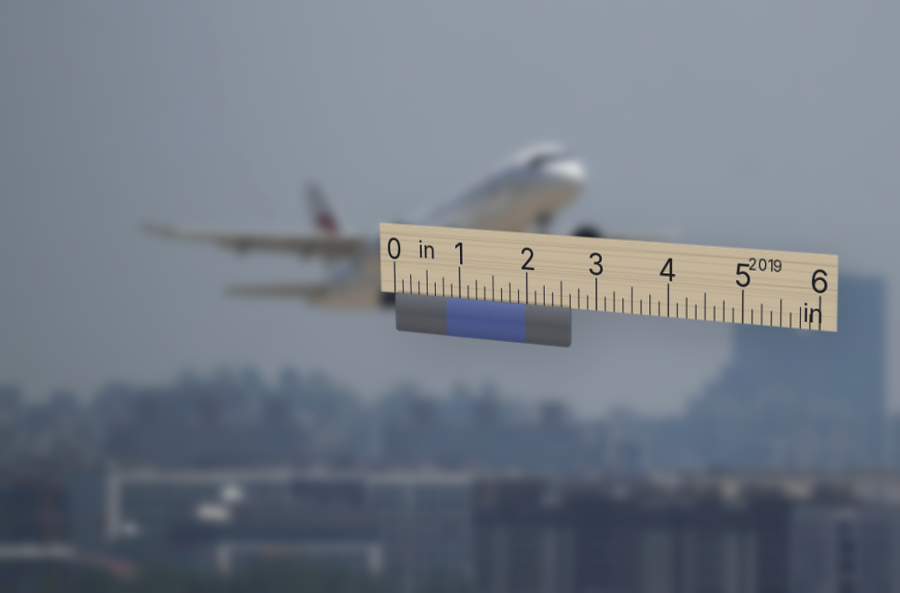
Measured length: 2.625 in
